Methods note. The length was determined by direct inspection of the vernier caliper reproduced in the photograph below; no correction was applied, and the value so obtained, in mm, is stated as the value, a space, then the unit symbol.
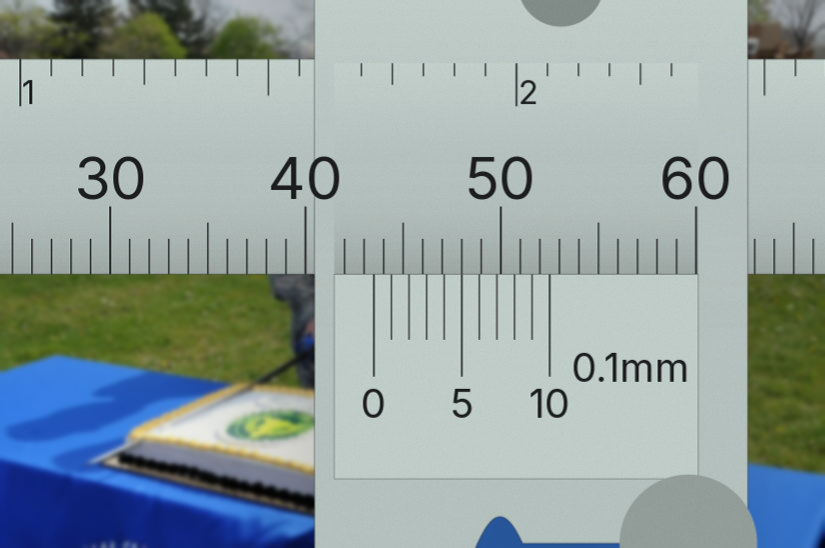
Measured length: 43.5 mm
